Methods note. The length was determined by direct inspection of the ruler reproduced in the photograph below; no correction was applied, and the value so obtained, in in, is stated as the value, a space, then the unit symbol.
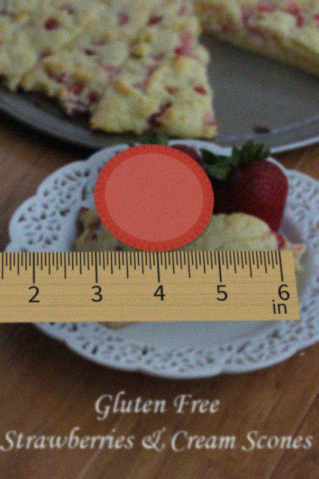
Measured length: 2 in
